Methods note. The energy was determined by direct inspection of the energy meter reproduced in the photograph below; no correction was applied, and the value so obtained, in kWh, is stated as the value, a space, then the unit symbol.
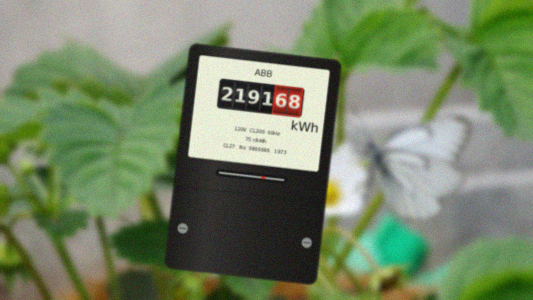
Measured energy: 2191.68 kWh
